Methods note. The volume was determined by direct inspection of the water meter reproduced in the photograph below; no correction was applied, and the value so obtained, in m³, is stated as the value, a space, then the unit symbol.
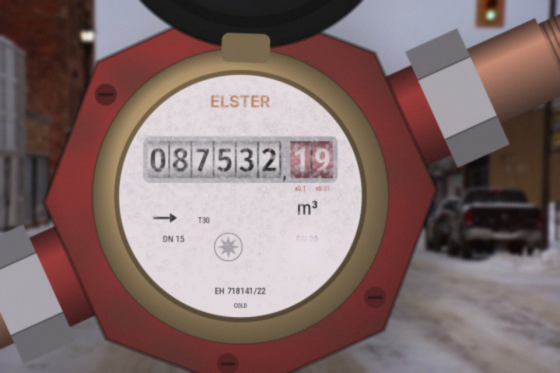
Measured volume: 87532.19 m³
